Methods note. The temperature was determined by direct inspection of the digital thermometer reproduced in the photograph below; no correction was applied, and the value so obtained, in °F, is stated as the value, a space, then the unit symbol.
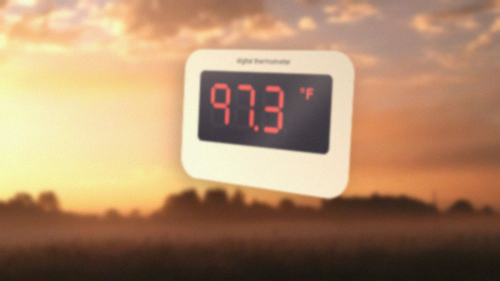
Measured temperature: 97.3 °F
